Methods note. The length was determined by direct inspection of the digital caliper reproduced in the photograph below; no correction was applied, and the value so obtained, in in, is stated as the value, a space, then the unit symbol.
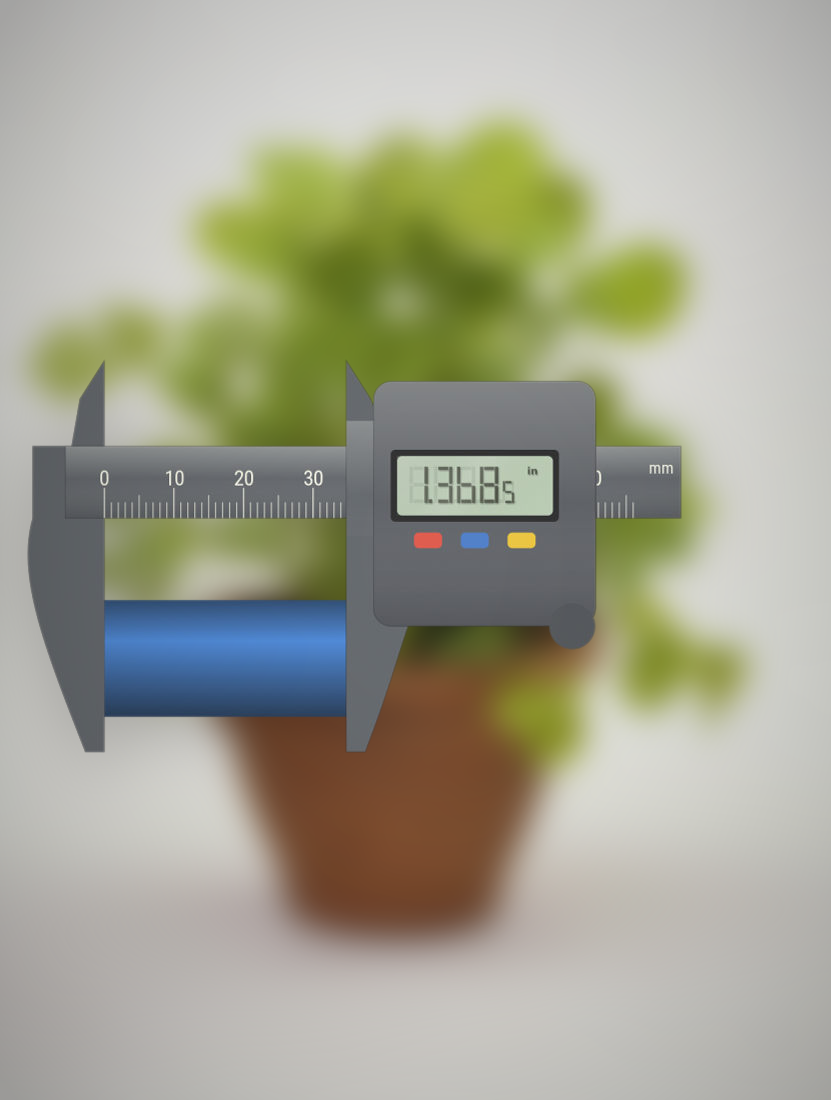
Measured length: 1.3685 in
